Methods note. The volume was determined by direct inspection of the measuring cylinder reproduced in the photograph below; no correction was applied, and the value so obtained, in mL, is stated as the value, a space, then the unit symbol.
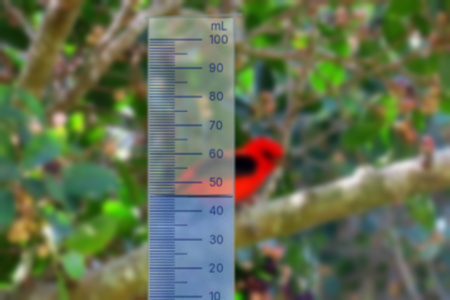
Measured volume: 45 mL
